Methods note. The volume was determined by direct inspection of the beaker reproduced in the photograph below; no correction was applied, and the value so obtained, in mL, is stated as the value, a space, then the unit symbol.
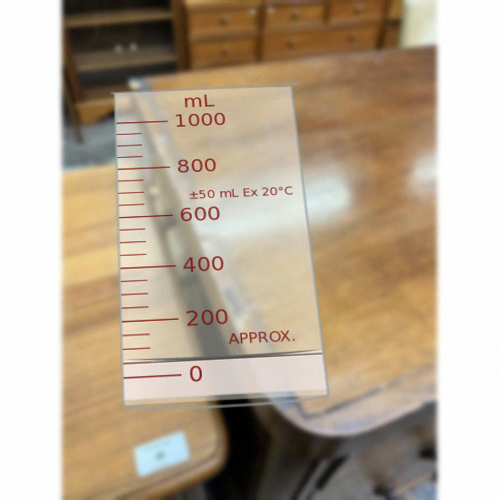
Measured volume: 50 mL
